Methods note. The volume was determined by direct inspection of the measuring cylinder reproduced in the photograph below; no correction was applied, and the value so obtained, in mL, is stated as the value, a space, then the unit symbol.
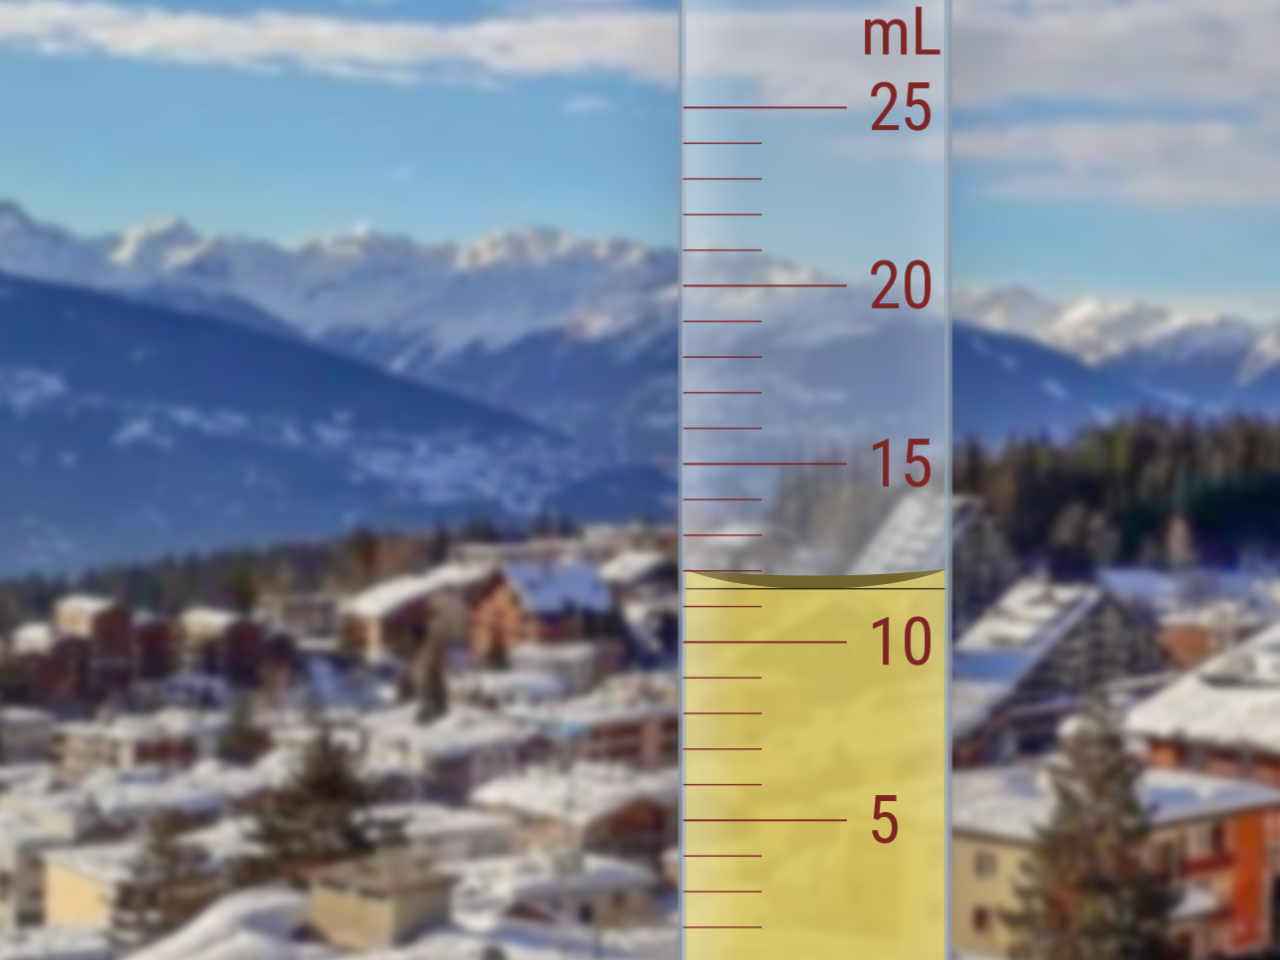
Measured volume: 11.5 mL
